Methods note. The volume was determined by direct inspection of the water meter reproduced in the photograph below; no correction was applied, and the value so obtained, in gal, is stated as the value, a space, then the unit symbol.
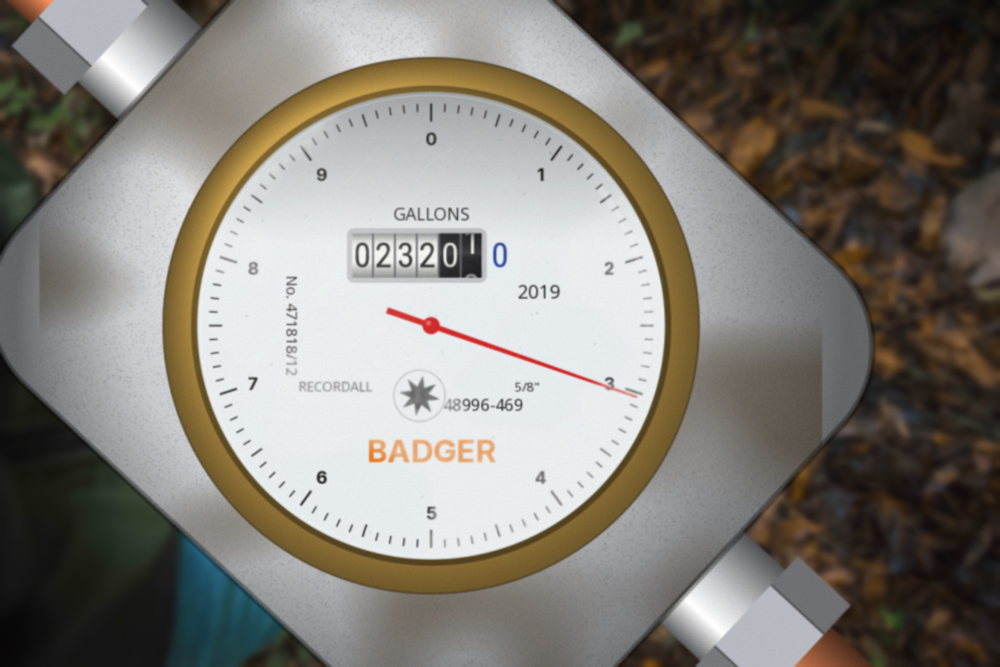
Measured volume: 232013.0 gal
